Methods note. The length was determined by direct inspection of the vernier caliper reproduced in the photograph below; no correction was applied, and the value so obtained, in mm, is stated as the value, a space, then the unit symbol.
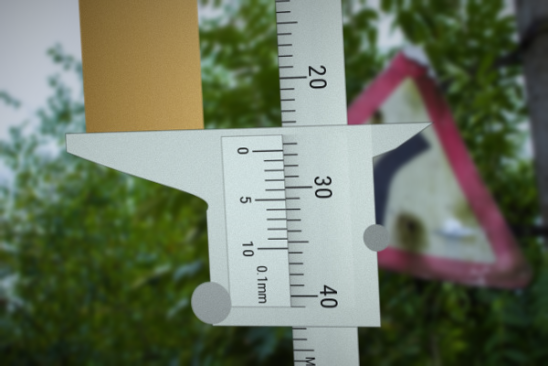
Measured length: 26.6 mm
